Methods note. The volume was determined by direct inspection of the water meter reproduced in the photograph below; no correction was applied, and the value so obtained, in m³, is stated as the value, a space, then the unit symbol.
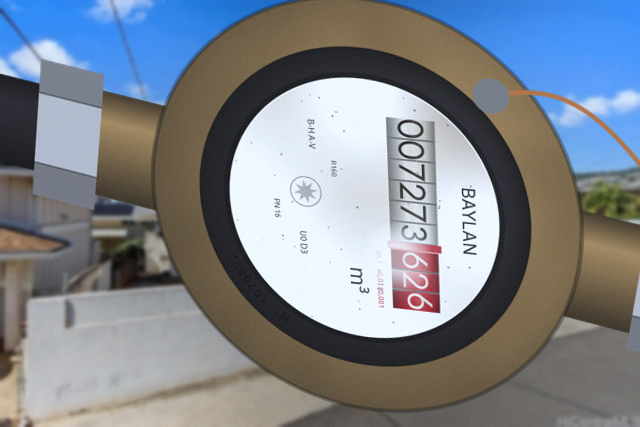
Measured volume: 7273.626 m³
